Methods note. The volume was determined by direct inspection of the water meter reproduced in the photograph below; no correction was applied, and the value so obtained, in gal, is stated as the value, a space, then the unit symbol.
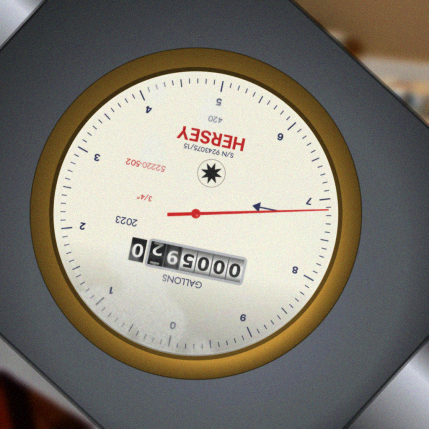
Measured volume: 5917.1 gal
